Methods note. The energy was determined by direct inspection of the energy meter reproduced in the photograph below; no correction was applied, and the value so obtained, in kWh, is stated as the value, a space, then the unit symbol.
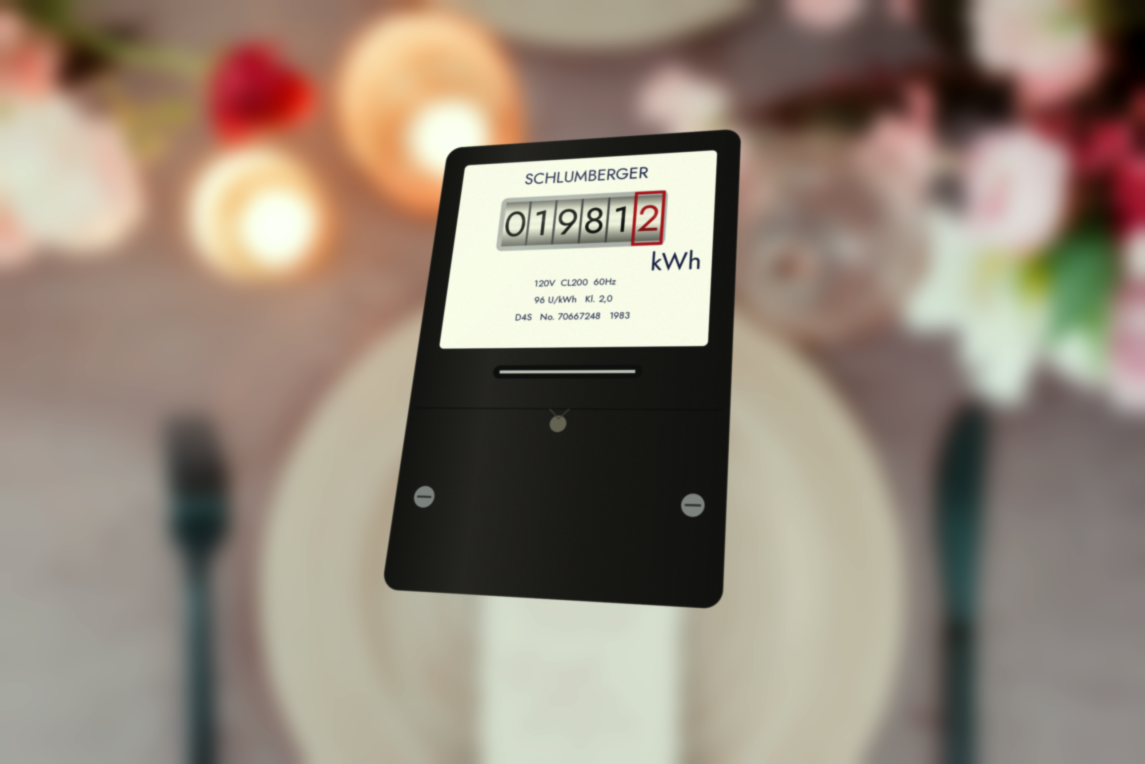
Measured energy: 1981.2 kWh
